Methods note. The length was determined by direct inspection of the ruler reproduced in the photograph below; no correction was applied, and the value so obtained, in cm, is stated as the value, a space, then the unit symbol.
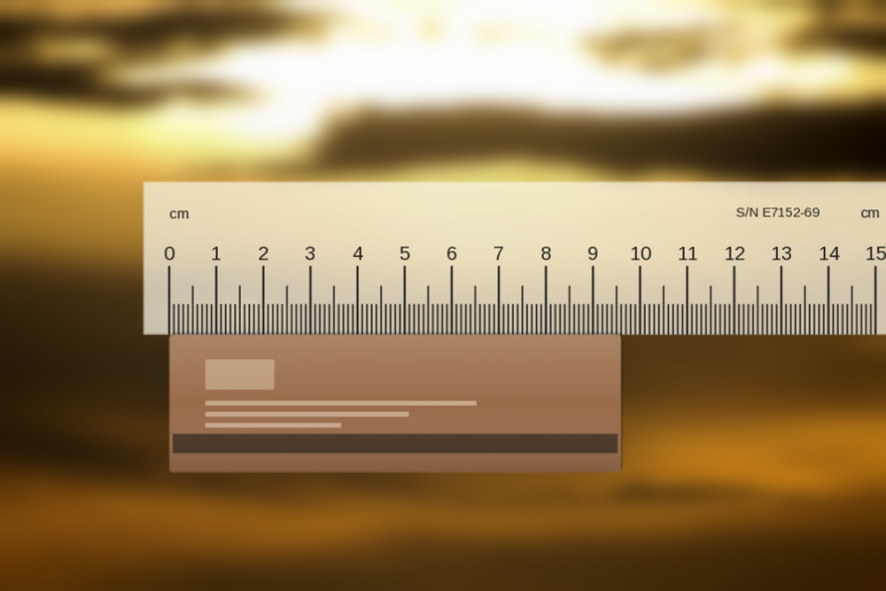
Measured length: 9.6 cm
